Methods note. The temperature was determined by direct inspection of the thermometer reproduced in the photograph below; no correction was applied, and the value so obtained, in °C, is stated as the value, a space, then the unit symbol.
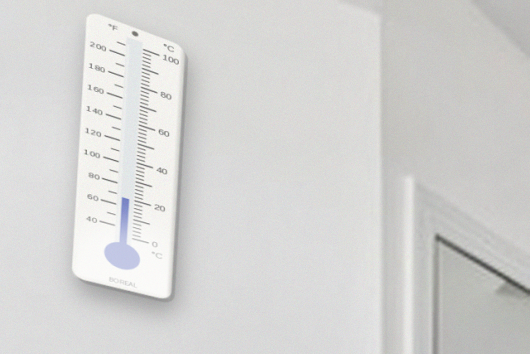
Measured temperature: 20 °C
